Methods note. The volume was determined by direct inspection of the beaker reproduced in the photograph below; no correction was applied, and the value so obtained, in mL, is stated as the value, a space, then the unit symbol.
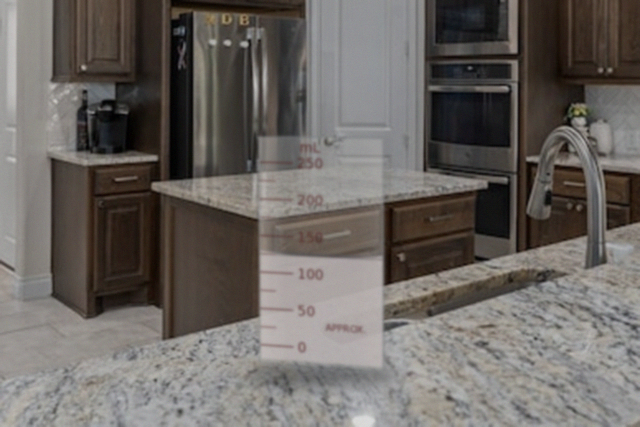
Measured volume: 125 mL
